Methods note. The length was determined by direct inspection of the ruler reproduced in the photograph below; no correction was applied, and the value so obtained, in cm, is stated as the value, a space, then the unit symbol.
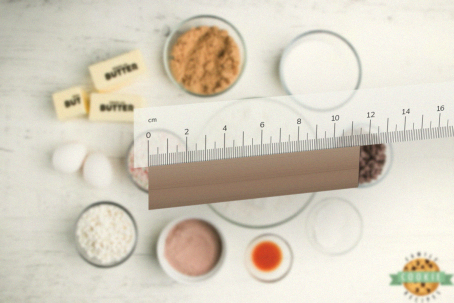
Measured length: 11.5 cm
